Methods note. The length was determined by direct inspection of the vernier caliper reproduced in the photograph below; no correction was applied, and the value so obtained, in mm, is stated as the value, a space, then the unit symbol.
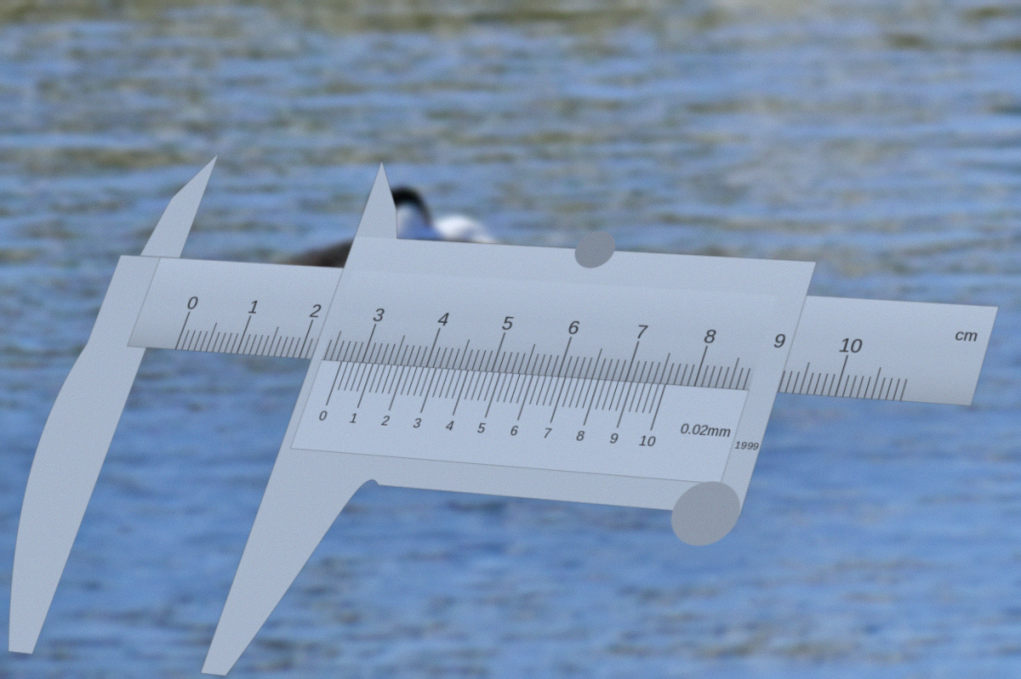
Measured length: 26.8 mm
